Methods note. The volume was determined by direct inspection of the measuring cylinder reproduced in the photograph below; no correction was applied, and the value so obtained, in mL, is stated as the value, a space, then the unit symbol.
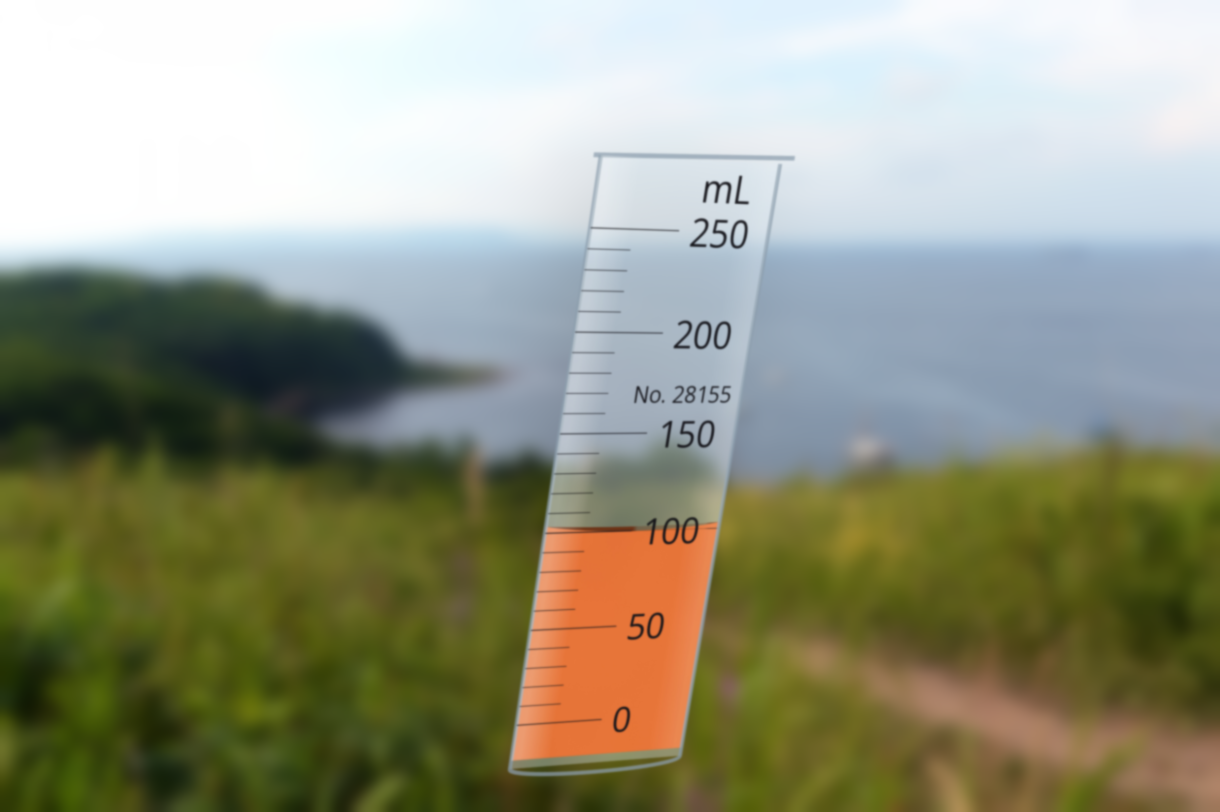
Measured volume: 100 mL
